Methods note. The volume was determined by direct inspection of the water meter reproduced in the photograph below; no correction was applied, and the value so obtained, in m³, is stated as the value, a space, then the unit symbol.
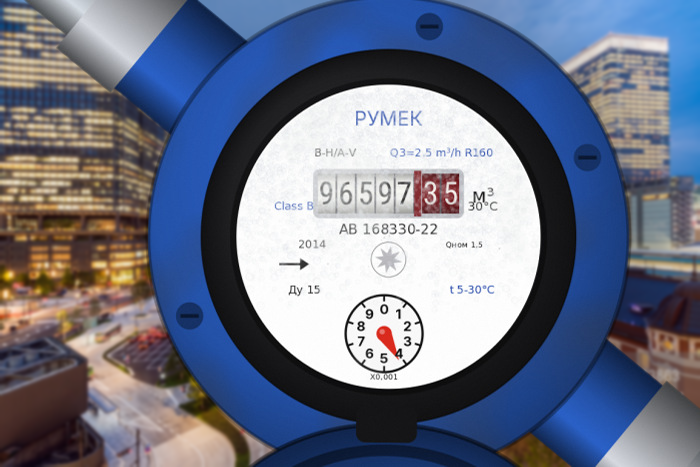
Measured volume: 96597.354 m³
